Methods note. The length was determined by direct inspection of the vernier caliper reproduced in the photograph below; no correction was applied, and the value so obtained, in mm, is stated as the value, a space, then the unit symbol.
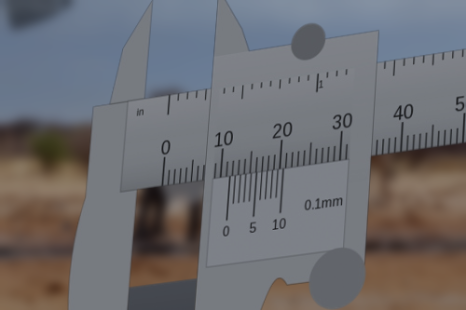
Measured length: 11.6 mm
